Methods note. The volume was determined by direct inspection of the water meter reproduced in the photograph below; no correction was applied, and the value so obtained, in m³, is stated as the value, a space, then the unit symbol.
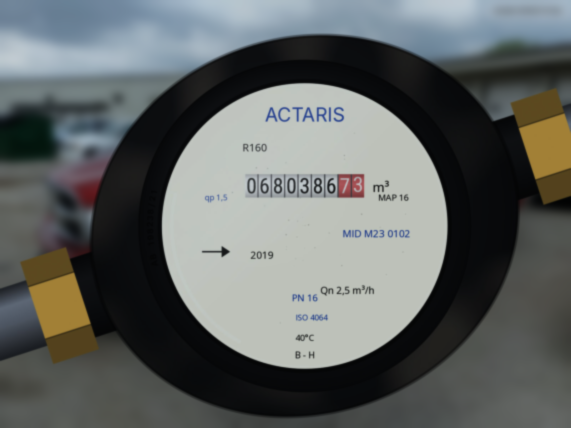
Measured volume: 680386.73 m³
